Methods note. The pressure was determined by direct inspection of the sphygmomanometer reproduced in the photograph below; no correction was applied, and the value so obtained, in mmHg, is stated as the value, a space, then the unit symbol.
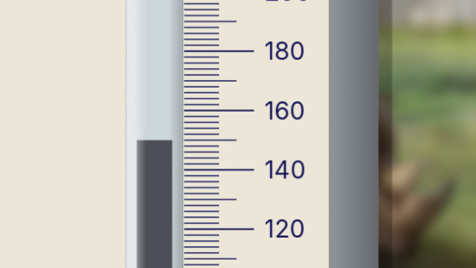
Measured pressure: 150 mmHg
